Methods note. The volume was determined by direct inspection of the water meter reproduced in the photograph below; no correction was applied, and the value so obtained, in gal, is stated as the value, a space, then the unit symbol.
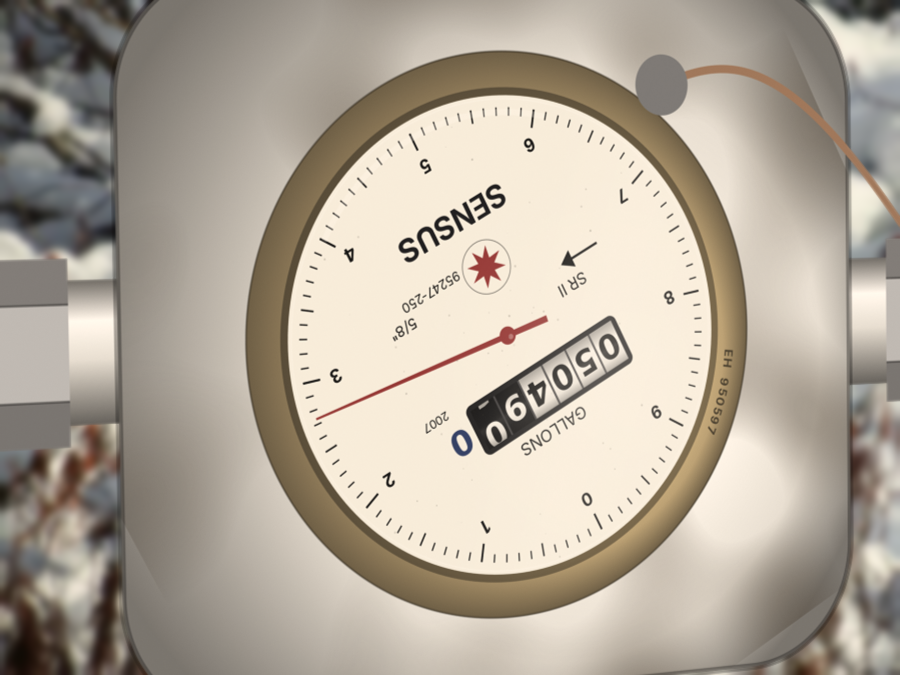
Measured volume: 504902.7 gal
